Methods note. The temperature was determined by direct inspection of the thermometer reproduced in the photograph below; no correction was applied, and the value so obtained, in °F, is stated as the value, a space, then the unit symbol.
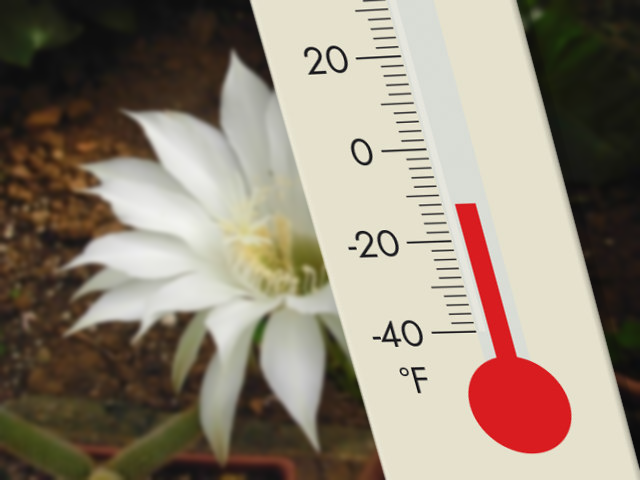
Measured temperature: -12 °F
